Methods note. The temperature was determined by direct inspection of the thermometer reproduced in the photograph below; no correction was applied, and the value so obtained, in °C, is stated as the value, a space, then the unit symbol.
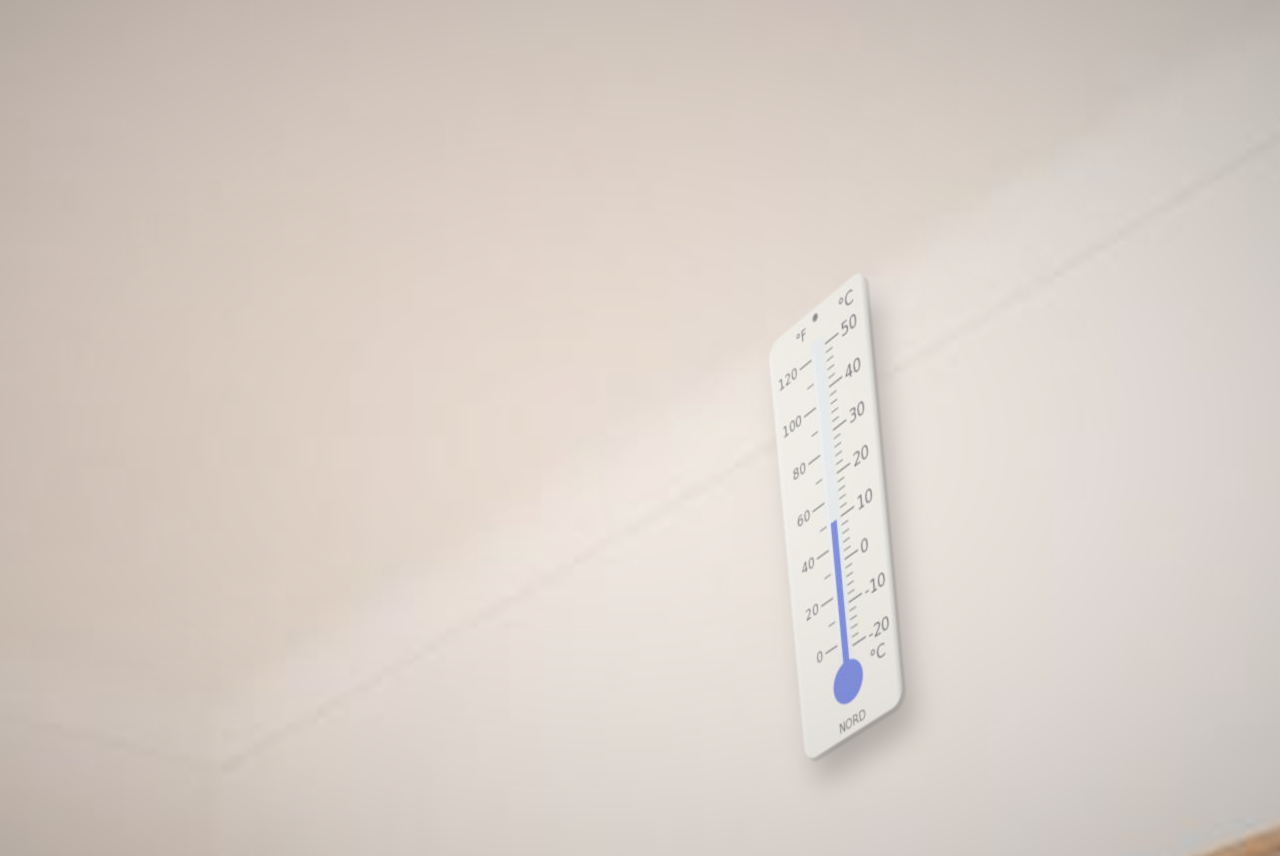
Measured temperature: 10 °C
